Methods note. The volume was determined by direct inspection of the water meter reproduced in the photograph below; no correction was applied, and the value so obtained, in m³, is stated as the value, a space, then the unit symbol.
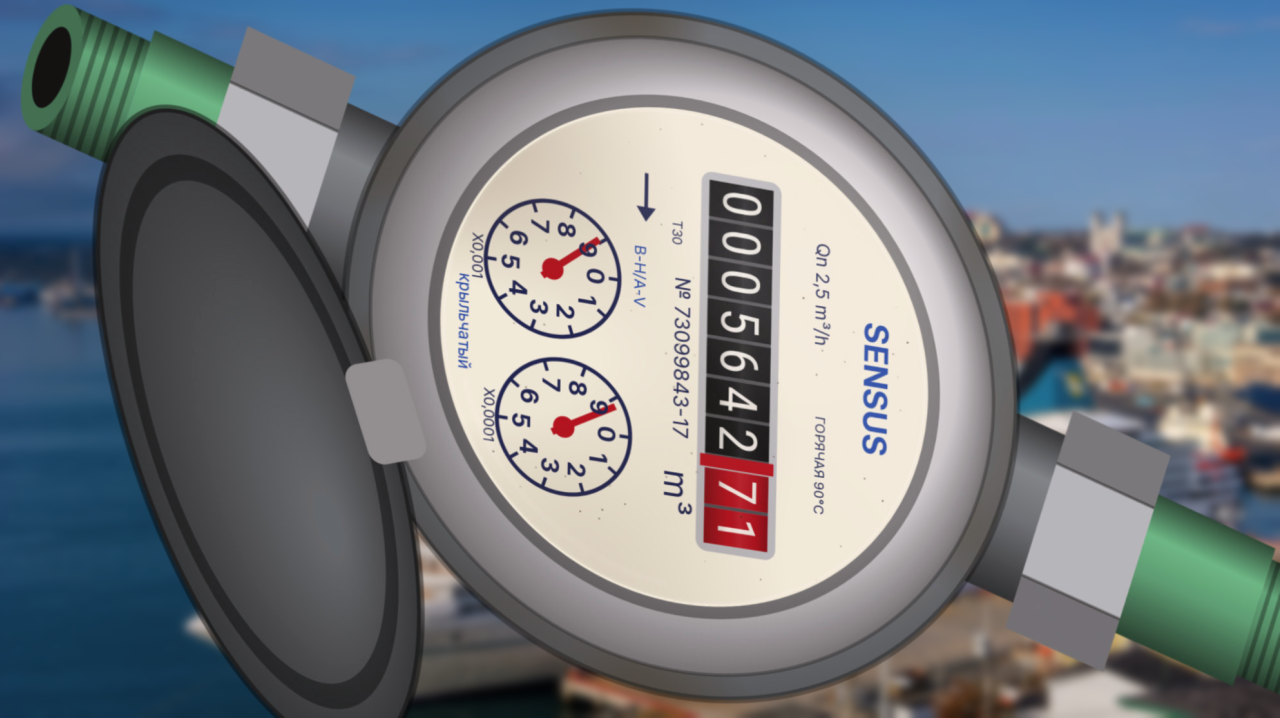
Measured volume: 5642.7189 m³
